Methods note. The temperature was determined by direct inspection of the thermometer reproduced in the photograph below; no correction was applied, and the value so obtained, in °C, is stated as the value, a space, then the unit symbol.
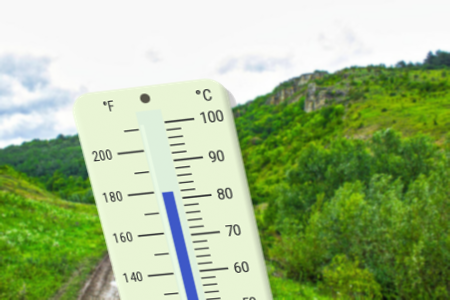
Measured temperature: 82 °C
